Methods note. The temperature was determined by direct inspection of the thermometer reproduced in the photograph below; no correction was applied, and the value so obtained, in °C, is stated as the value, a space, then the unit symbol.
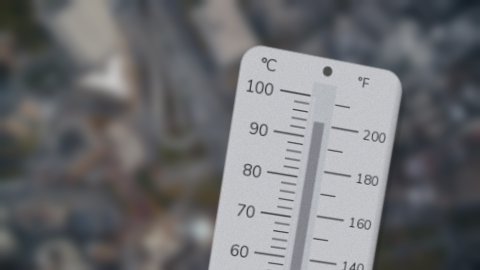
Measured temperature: 94 °C
